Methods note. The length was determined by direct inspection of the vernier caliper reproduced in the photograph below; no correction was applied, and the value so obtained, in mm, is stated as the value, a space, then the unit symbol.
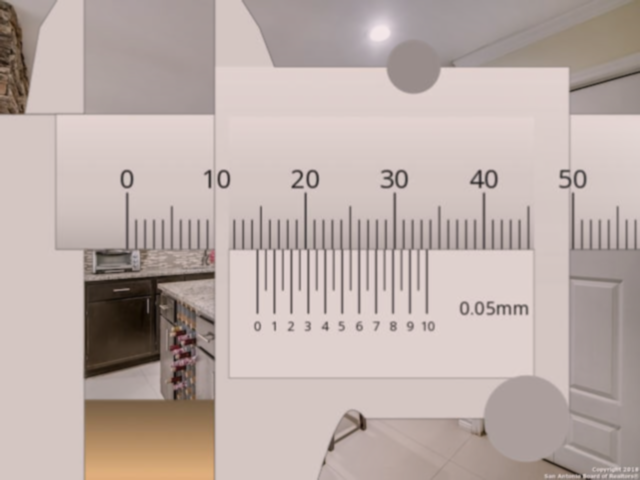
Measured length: 14.6 mm
